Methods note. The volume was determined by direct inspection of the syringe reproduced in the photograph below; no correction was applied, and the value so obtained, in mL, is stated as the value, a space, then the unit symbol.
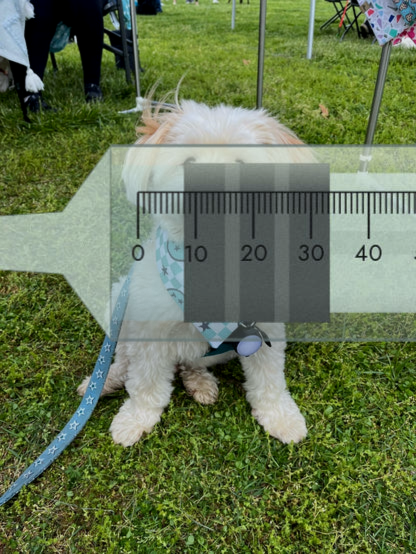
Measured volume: 8 mL
